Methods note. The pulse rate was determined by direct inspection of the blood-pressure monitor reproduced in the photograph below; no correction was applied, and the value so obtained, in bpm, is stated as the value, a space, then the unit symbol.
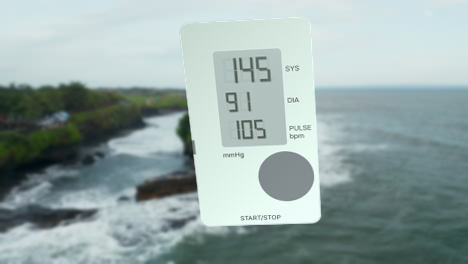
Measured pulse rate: 105 bpm
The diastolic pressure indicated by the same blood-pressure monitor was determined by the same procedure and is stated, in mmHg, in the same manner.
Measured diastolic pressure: 91 mmHg
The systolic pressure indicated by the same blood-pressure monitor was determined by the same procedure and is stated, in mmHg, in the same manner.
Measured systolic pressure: 145 mmHg
